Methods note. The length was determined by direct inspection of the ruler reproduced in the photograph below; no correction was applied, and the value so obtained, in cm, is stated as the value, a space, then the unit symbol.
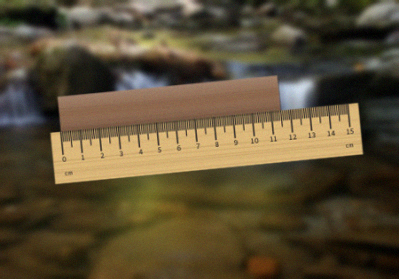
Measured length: 11.5 cm
